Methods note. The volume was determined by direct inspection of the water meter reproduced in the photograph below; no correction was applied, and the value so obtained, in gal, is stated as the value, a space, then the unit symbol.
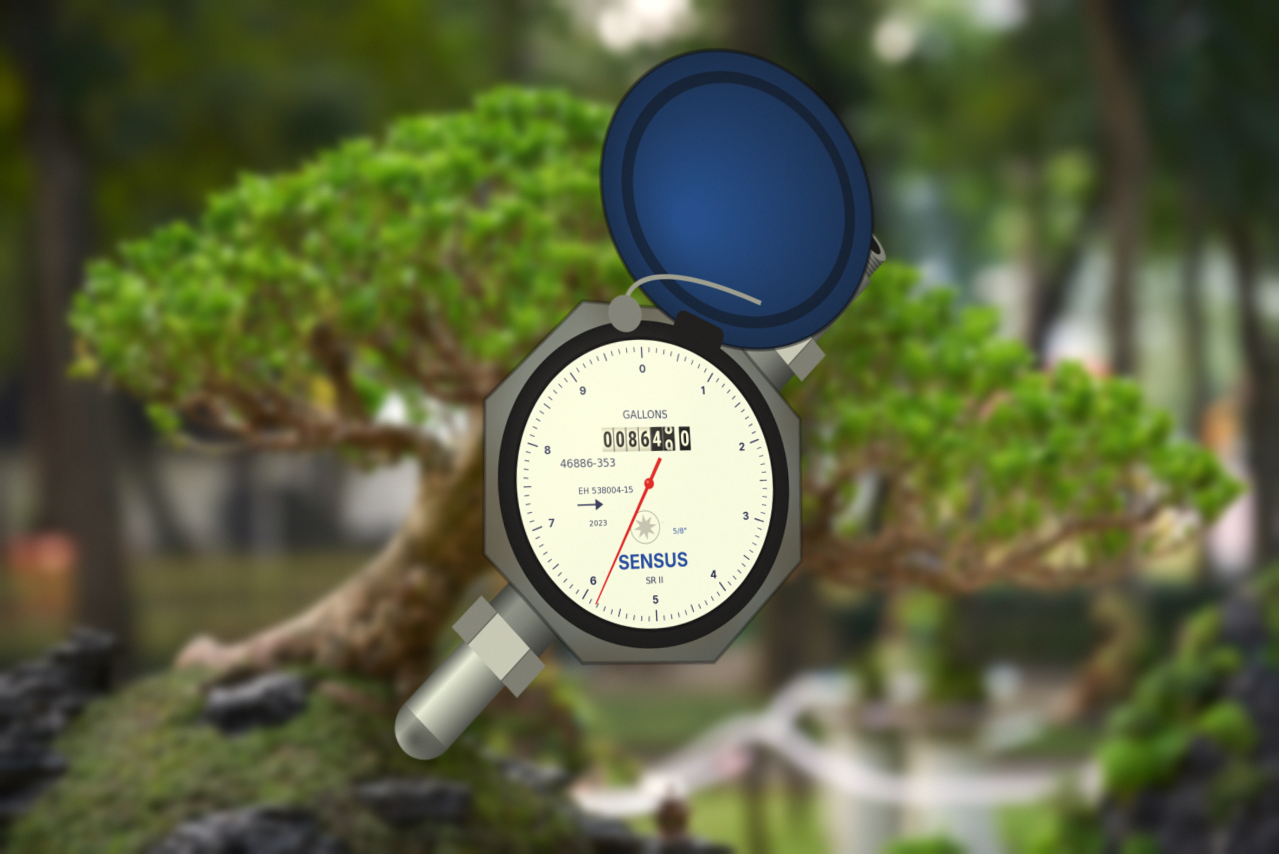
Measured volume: 86485.8 gal
